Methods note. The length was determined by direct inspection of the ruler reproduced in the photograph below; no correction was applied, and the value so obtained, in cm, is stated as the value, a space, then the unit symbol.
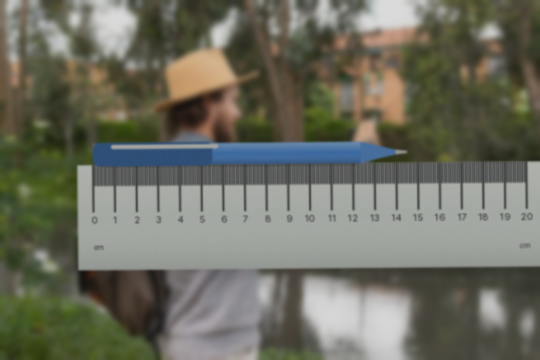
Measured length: 14.5 cm
